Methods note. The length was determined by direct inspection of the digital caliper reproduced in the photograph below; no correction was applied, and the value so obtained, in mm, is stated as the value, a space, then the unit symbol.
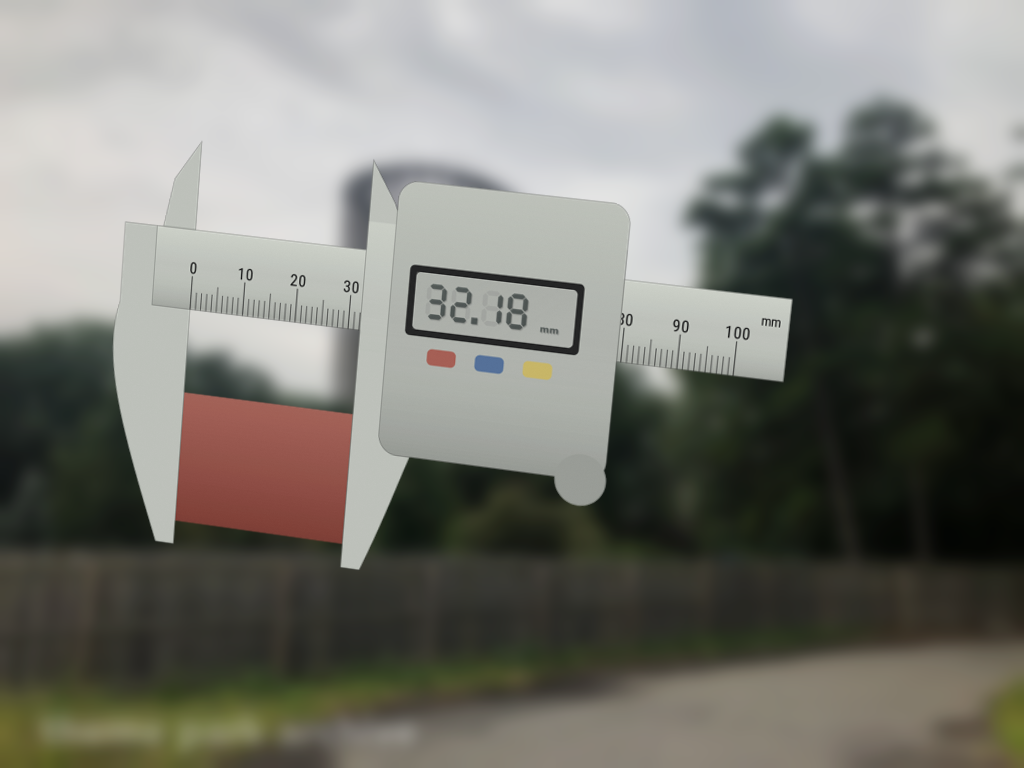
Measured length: 32.18 mm
